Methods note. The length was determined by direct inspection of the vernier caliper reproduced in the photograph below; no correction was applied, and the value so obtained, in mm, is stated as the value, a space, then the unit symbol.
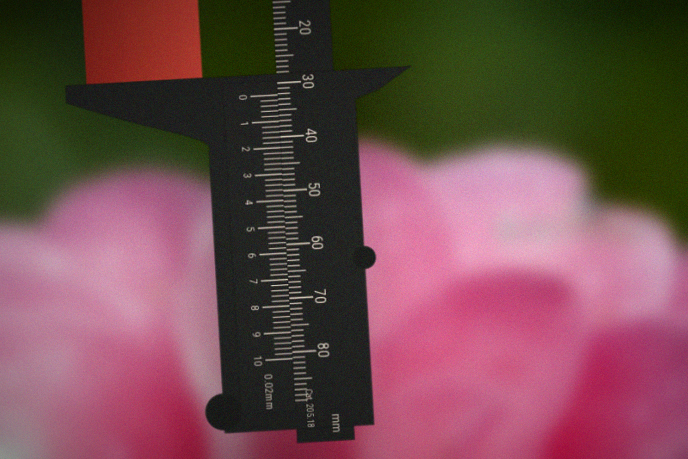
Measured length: 32.2 mm
